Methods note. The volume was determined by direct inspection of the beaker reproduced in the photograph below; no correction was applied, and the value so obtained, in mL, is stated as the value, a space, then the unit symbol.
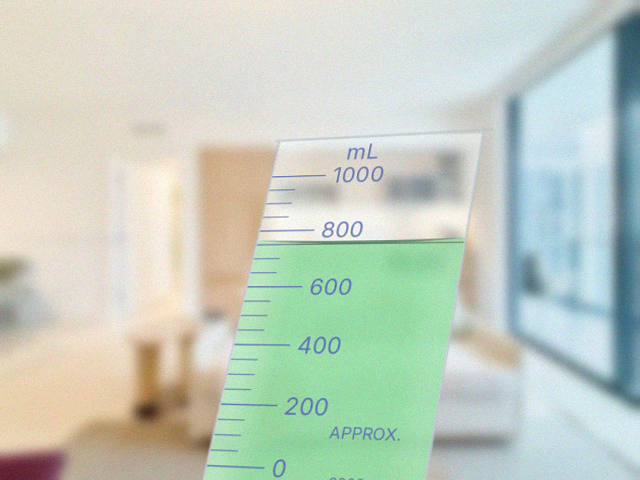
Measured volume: 750 mL
